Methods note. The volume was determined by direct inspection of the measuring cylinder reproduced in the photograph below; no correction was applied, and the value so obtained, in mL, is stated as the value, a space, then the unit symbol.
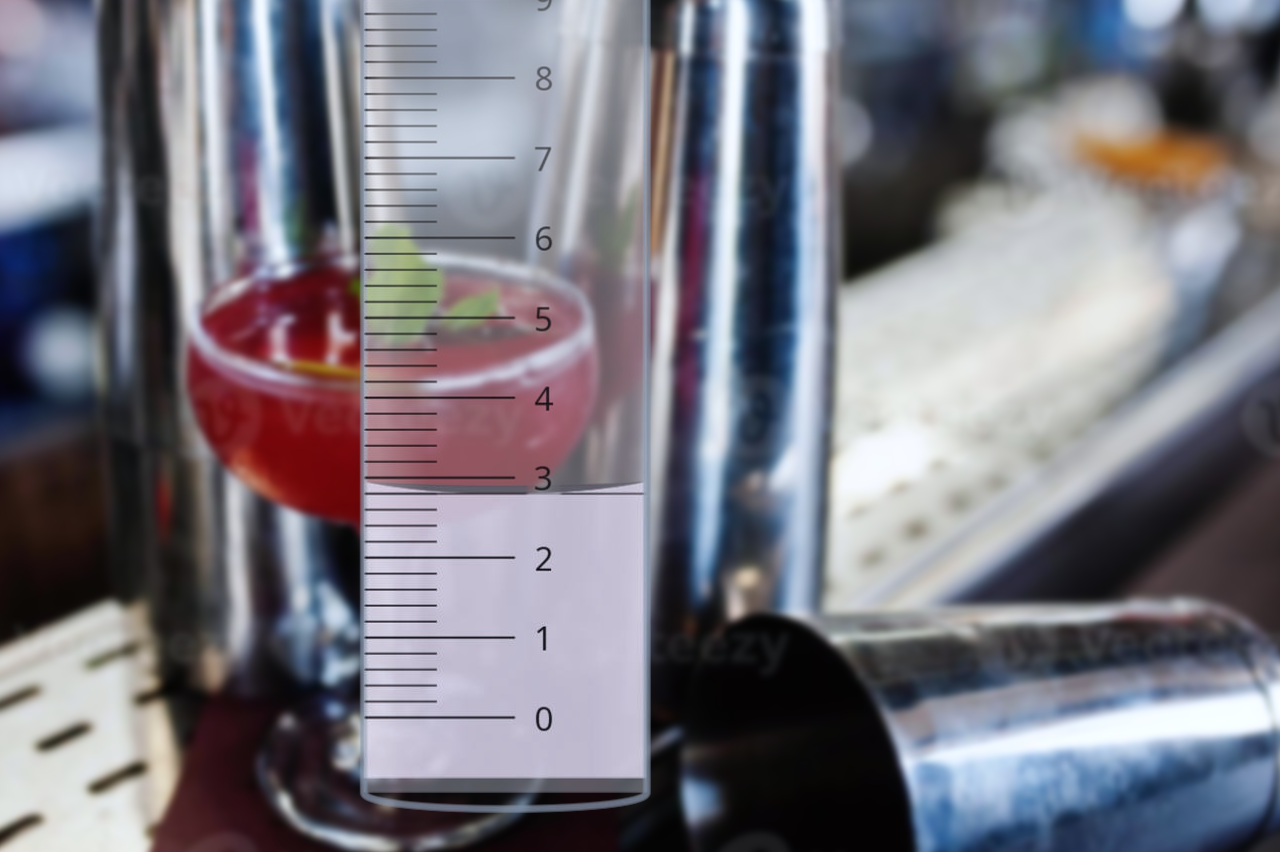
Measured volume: 2.8 mL
